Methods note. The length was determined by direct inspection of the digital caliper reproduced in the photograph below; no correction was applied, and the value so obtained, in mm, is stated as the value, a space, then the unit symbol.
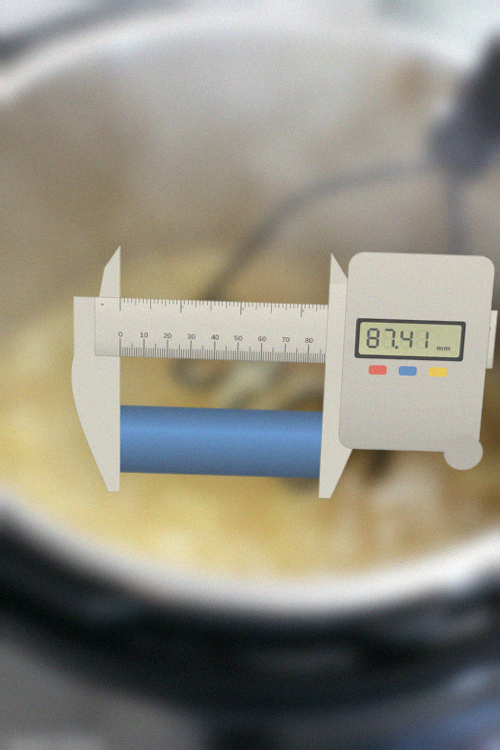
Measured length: 87.41 mm
